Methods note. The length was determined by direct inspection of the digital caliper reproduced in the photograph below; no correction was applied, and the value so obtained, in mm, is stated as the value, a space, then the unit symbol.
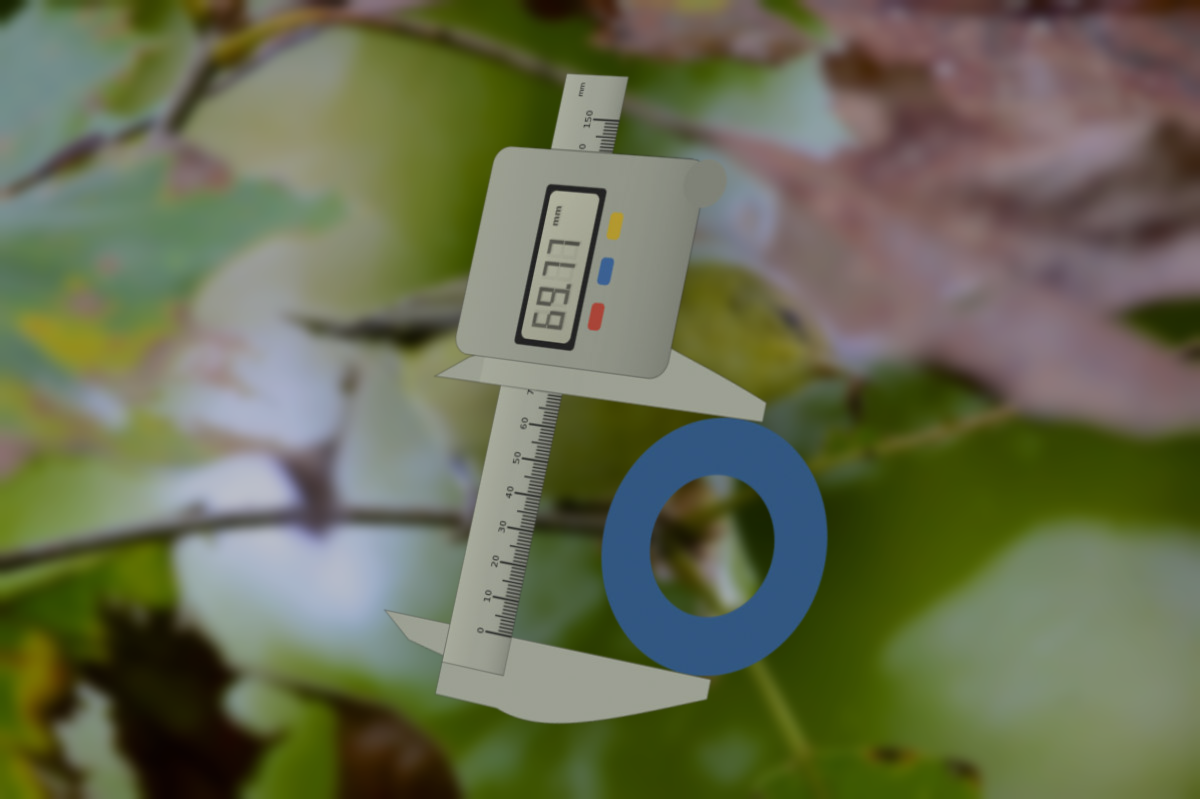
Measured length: 69.77 mm
